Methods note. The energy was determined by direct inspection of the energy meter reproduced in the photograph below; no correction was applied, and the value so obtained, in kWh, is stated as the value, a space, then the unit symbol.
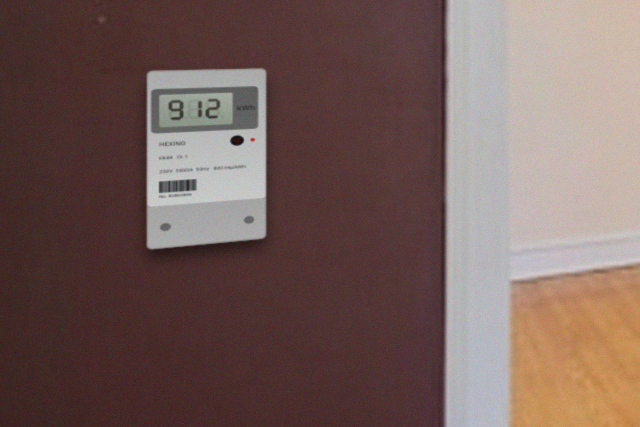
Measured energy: 912 kWh
